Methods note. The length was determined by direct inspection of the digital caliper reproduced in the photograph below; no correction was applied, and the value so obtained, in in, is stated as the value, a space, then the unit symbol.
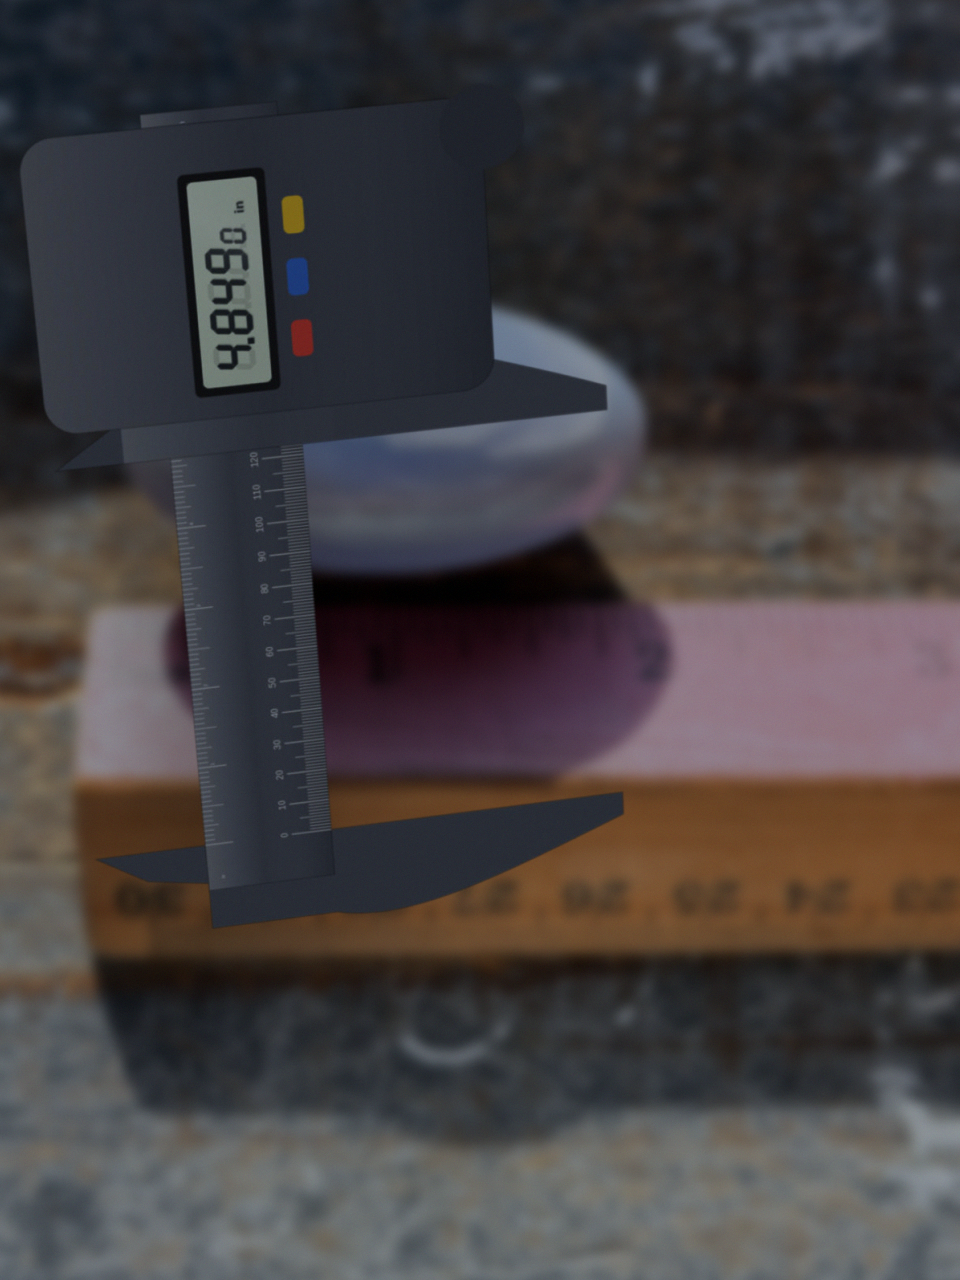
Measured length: 4.8490 in
